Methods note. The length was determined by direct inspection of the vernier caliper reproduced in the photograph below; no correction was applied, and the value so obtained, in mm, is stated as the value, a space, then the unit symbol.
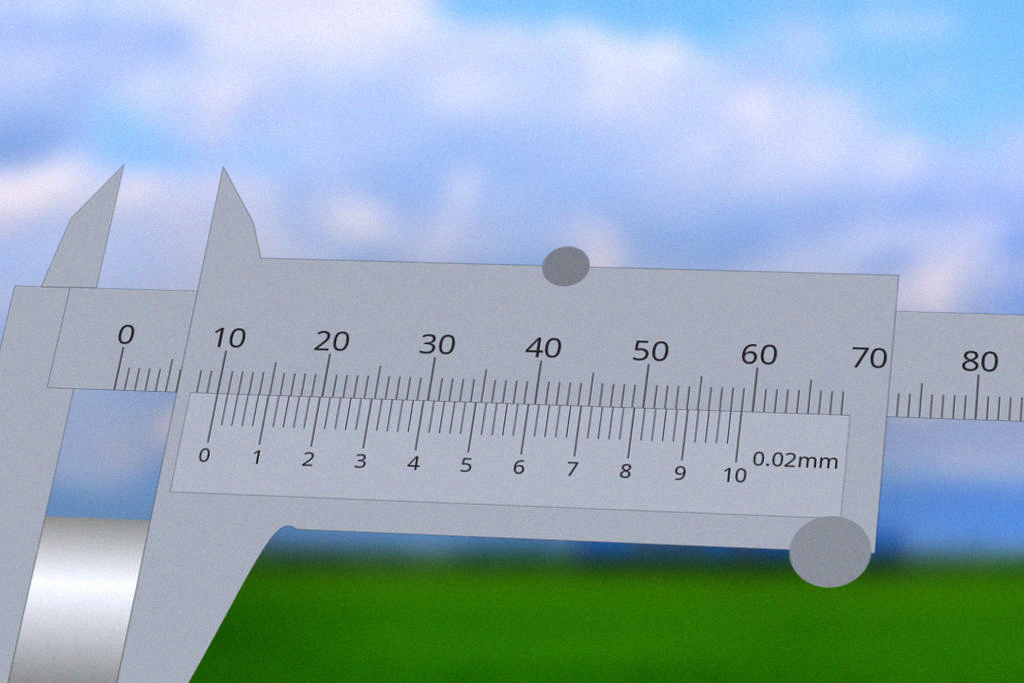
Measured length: 10.0 mm
